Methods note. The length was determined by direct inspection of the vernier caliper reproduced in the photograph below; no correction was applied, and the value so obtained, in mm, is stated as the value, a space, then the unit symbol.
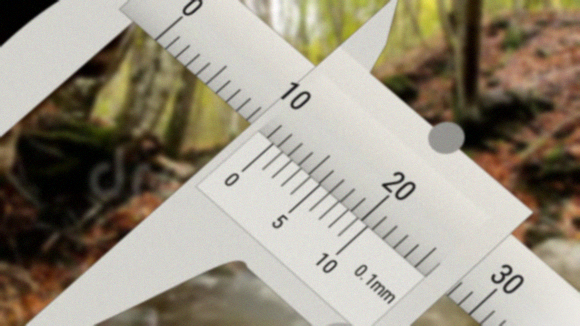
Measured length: 11.6 mm
